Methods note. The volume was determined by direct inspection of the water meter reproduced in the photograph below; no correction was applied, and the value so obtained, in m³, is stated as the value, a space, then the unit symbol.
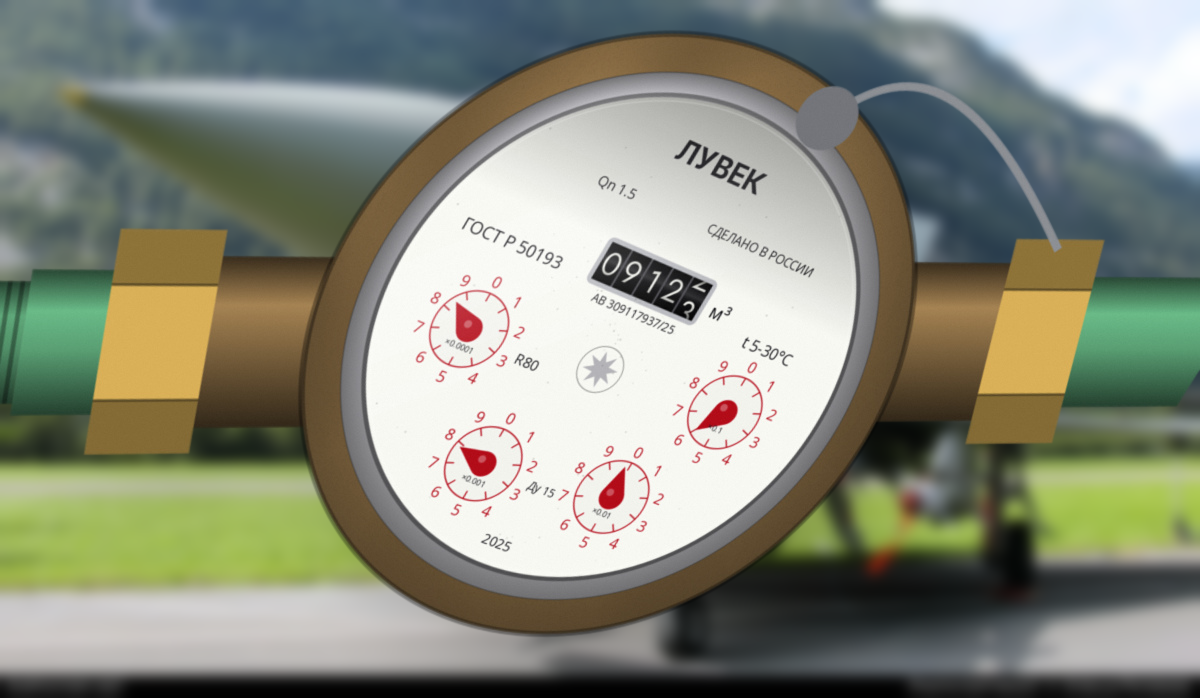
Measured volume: 9122.5978 m³
